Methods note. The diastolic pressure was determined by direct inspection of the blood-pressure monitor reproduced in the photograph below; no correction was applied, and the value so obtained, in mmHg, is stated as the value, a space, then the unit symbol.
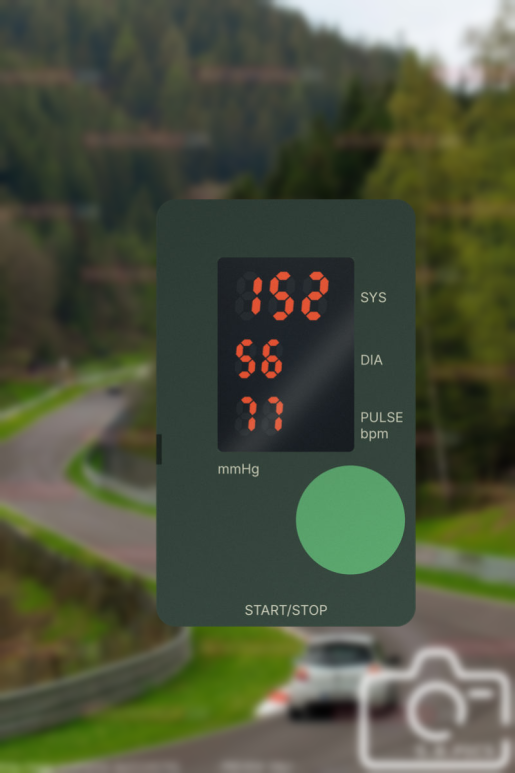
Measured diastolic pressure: 56 mmHg
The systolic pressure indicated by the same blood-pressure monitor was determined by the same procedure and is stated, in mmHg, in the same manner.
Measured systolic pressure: 152 mmHg
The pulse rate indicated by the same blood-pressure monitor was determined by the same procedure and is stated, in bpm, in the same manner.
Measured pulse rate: 77 bpm
